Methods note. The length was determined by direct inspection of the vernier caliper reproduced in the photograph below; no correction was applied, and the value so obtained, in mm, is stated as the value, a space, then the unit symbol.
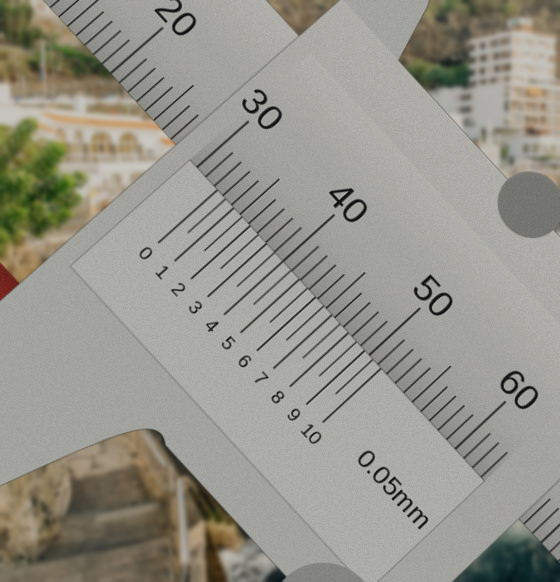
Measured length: 32.4 mm
